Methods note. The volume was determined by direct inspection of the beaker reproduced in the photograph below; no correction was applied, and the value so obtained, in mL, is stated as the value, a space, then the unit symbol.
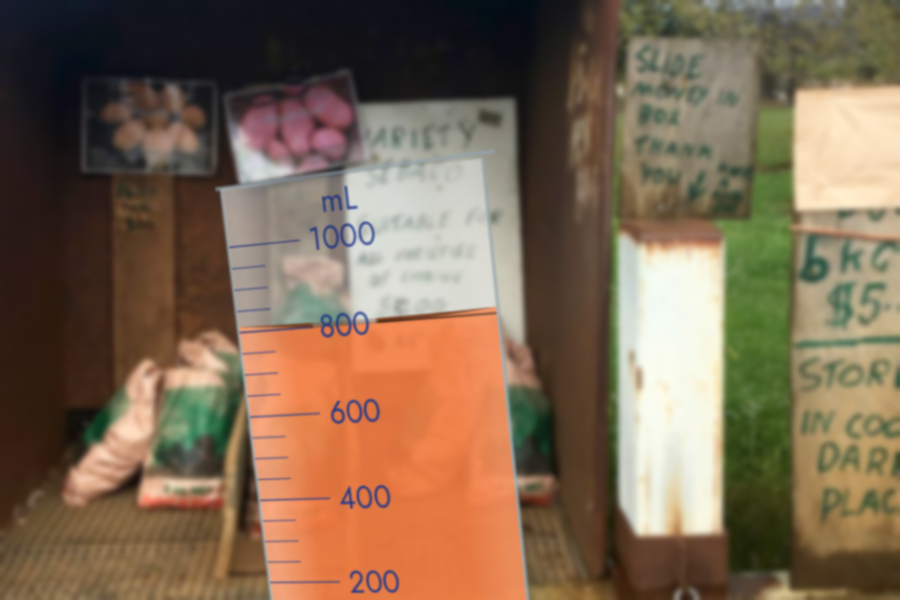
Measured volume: 800 mL
